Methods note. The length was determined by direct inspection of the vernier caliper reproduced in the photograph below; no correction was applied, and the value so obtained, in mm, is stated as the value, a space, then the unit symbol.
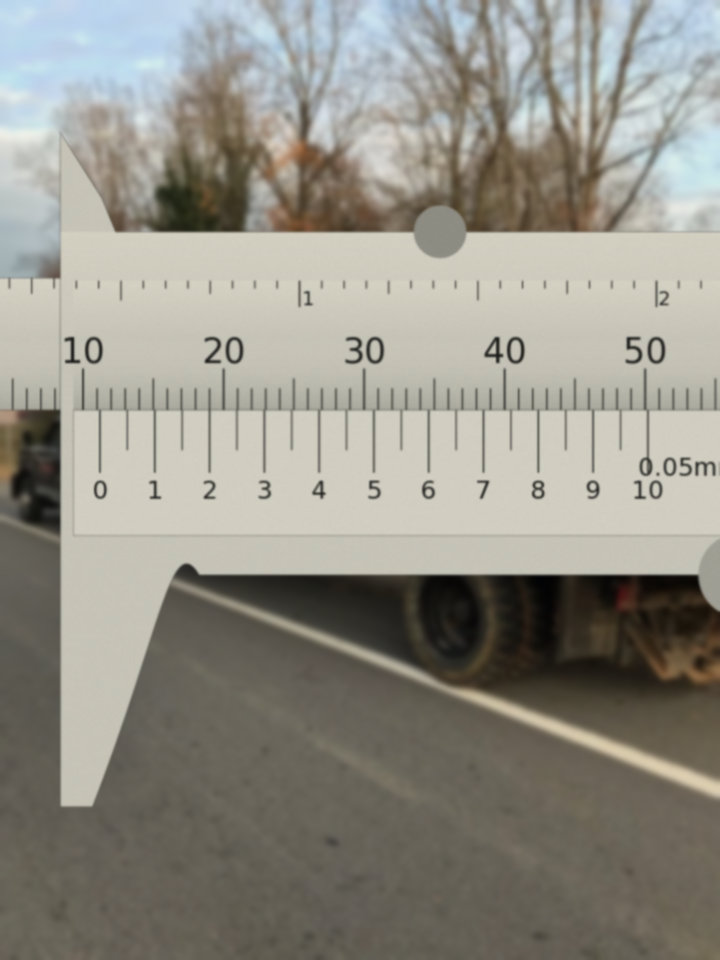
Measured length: 11.2 mm
